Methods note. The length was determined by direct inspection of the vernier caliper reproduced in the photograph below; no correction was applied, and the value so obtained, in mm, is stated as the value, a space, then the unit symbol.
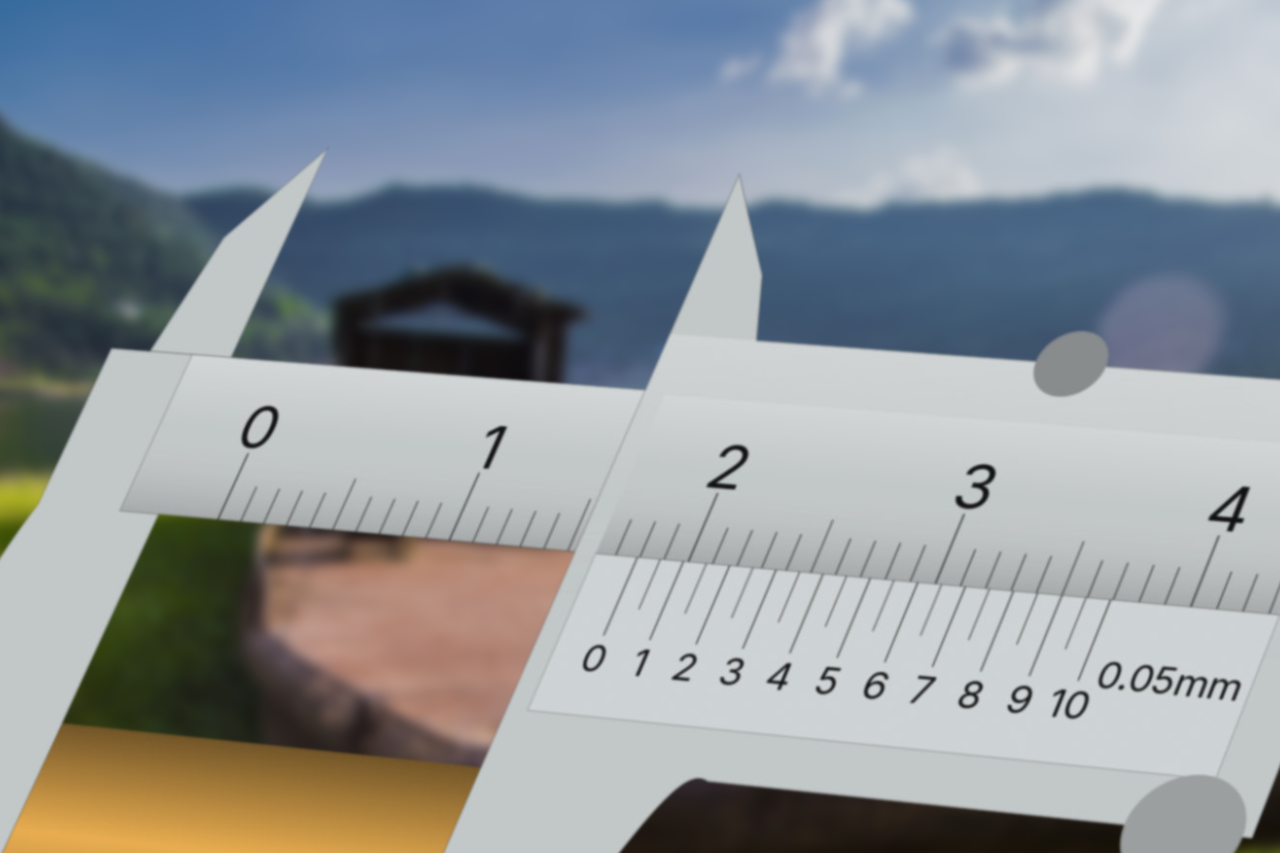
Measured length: 17.9 mm
